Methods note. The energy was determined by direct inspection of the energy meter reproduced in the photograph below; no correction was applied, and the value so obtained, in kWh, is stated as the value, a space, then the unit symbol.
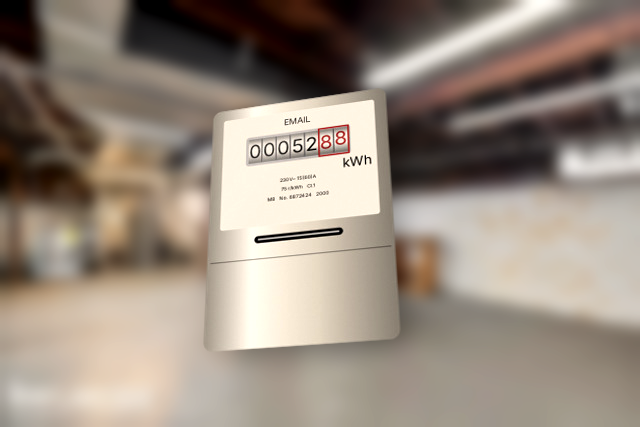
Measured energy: 52.88 kWh
